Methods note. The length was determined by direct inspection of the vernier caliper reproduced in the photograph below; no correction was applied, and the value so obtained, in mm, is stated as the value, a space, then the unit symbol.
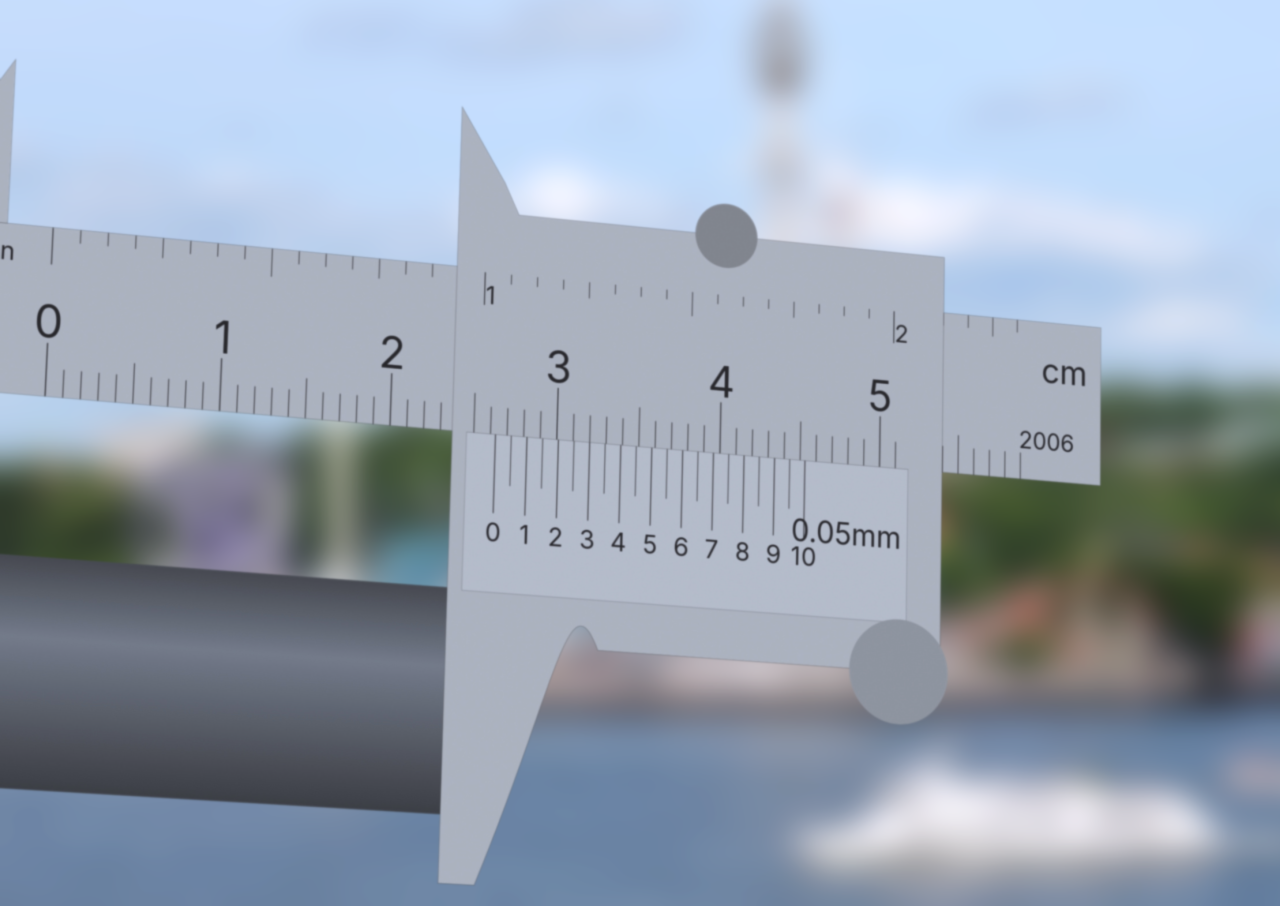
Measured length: 26.3 mm
